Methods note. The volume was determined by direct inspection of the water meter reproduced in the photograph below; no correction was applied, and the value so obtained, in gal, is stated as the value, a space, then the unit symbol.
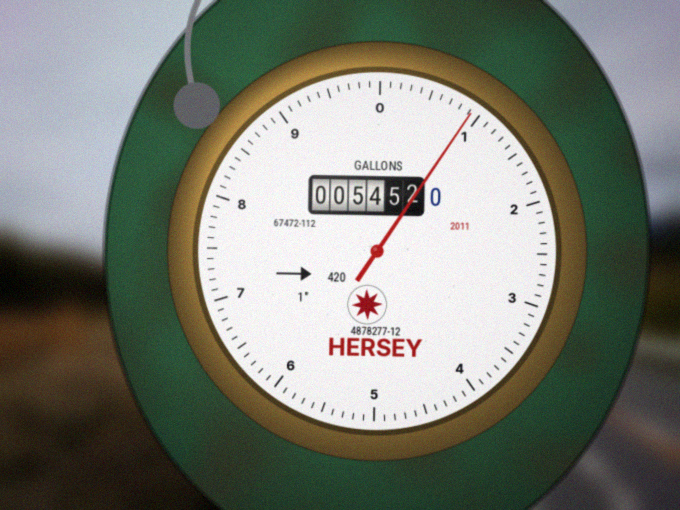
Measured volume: 54520.9 gal
